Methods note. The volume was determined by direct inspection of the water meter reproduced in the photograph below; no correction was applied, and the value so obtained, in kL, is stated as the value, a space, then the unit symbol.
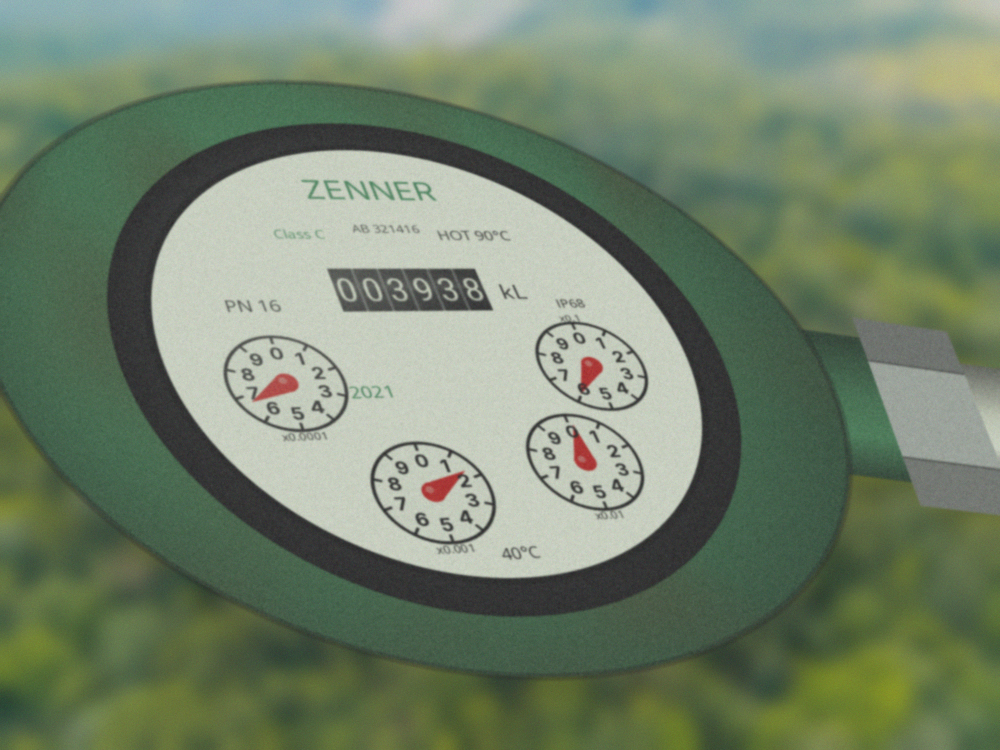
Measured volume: 3938.6016 kL
